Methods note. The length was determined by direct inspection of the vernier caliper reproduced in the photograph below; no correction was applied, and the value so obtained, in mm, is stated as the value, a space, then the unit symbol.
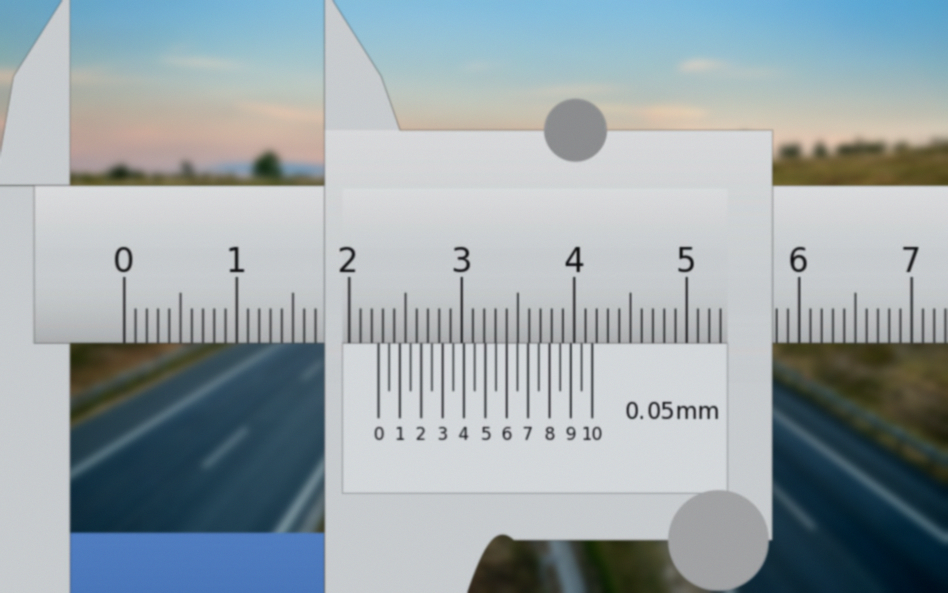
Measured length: 22.6 mm
